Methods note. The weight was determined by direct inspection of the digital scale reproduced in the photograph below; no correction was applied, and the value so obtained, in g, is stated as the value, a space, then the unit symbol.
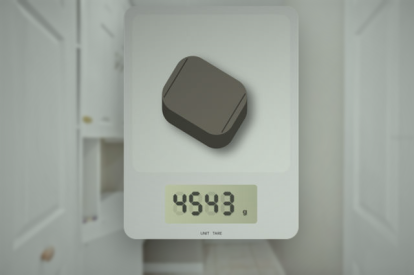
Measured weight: 4543 g
